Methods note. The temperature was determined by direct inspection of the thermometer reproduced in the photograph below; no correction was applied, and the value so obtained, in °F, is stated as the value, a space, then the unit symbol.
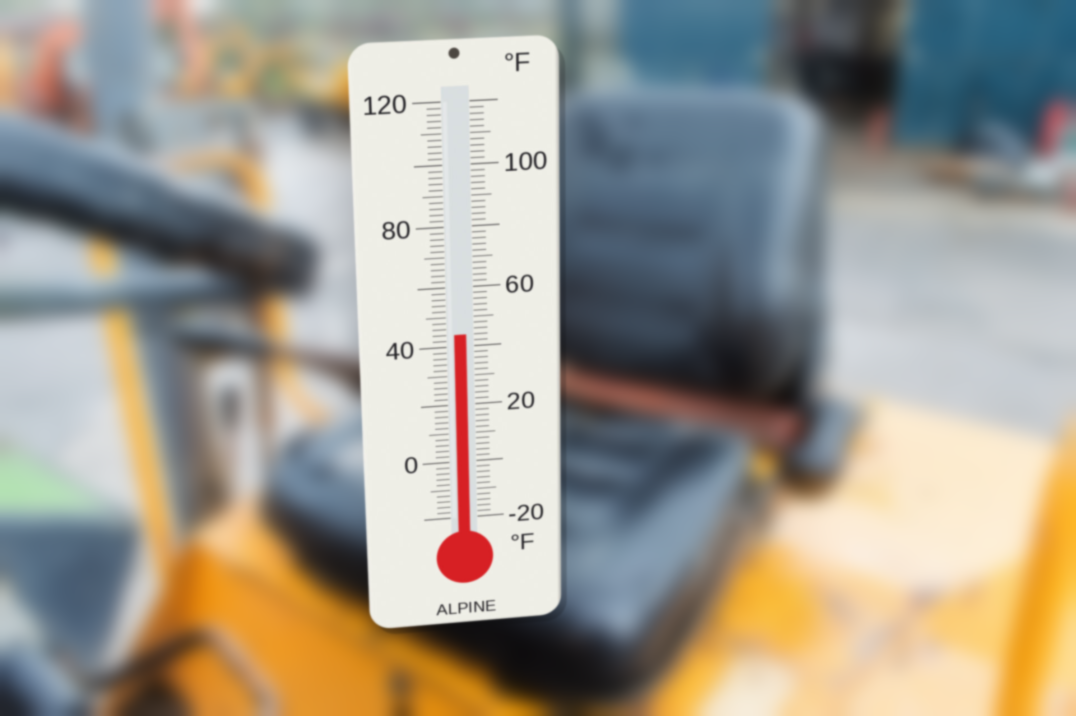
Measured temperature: 44 °F
